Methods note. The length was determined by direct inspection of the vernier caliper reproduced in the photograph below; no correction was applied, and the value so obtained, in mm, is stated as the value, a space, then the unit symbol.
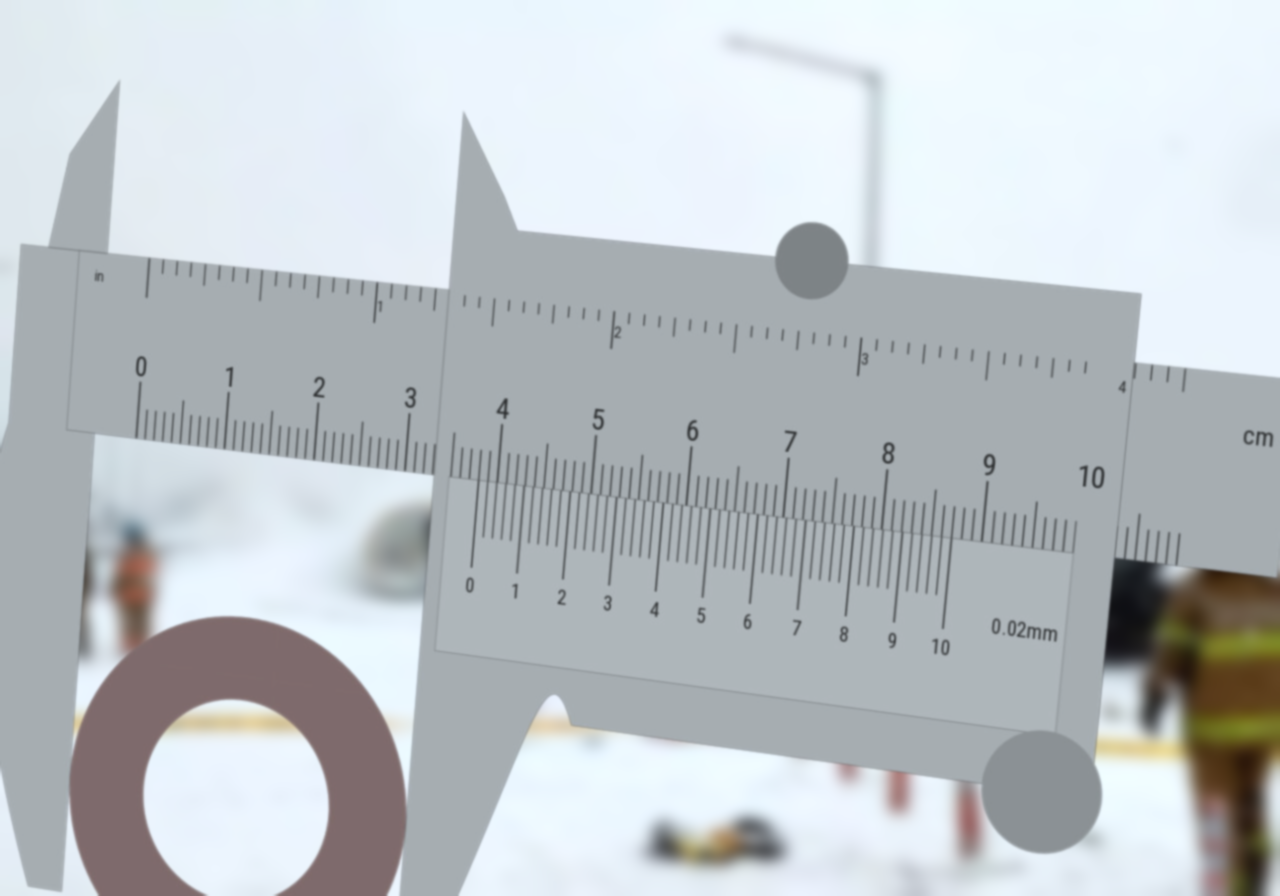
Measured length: 38.0 mm
